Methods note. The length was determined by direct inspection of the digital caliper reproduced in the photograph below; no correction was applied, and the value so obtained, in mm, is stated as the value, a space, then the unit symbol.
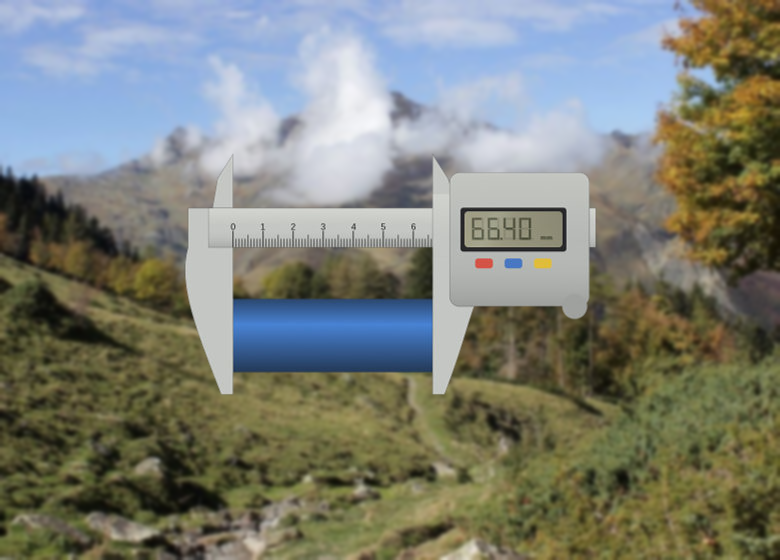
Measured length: 66.40 mm
